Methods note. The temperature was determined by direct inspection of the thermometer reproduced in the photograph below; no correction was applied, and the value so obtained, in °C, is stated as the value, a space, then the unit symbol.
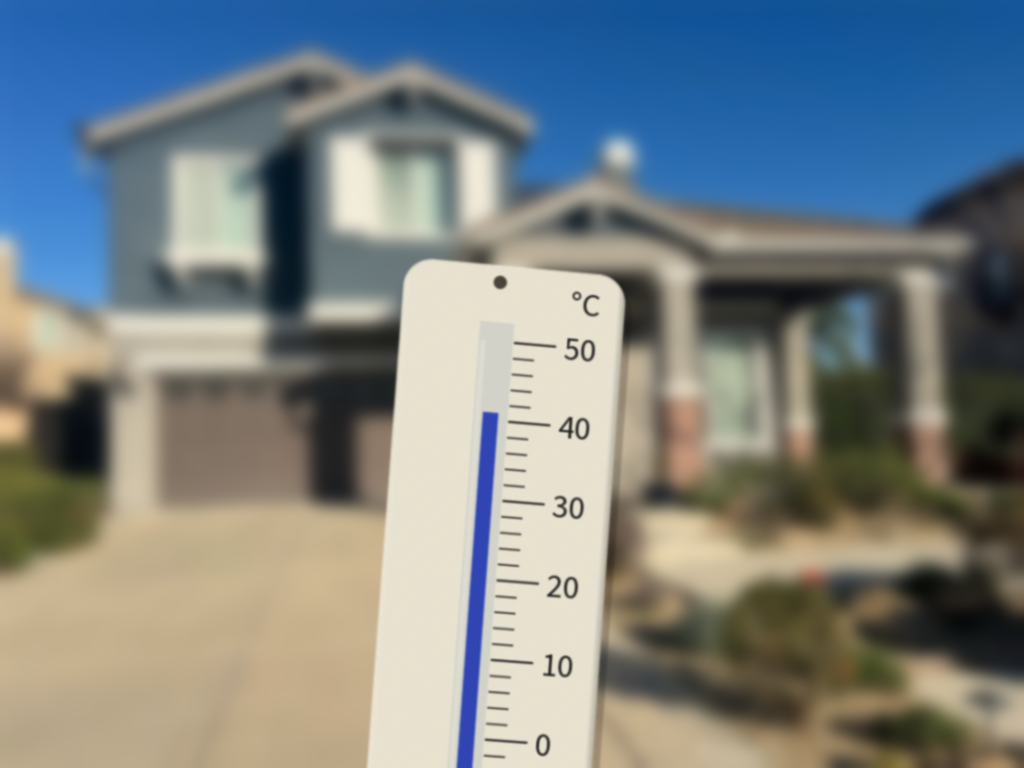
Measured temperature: 41 °C
